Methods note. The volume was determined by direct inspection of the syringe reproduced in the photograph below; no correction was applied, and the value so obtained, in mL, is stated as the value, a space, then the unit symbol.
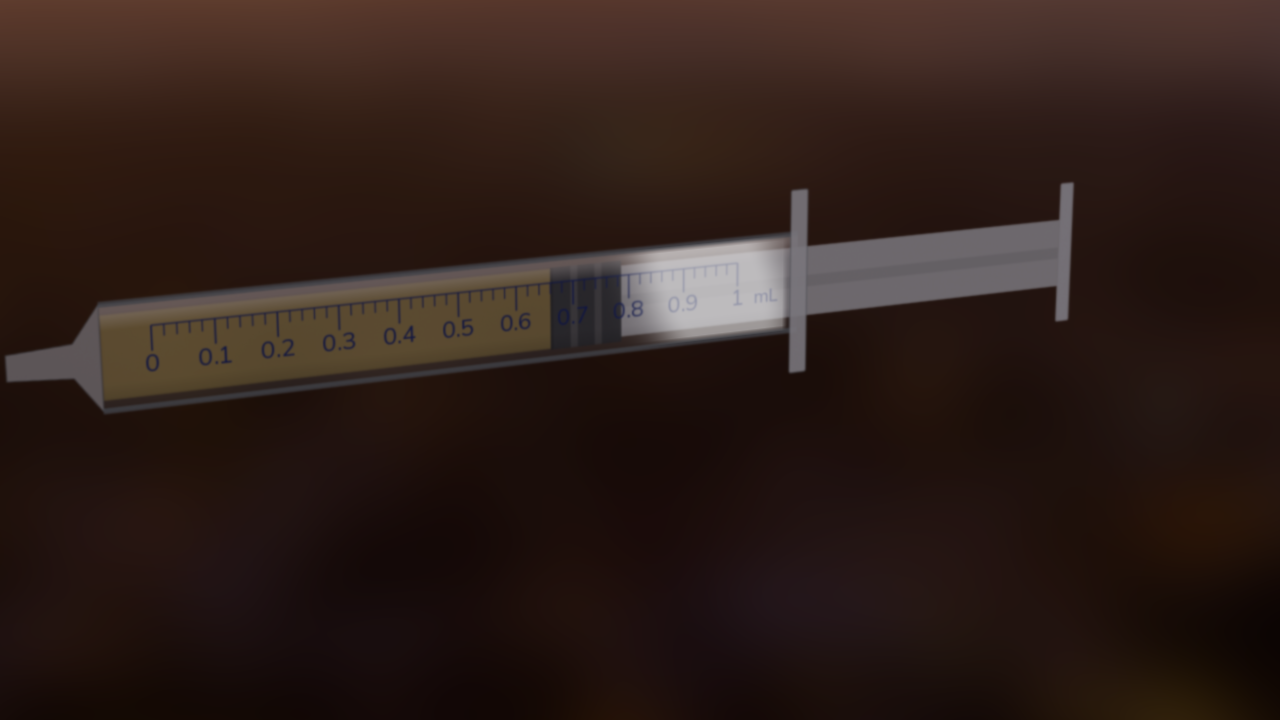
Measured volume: 0.66 mL
